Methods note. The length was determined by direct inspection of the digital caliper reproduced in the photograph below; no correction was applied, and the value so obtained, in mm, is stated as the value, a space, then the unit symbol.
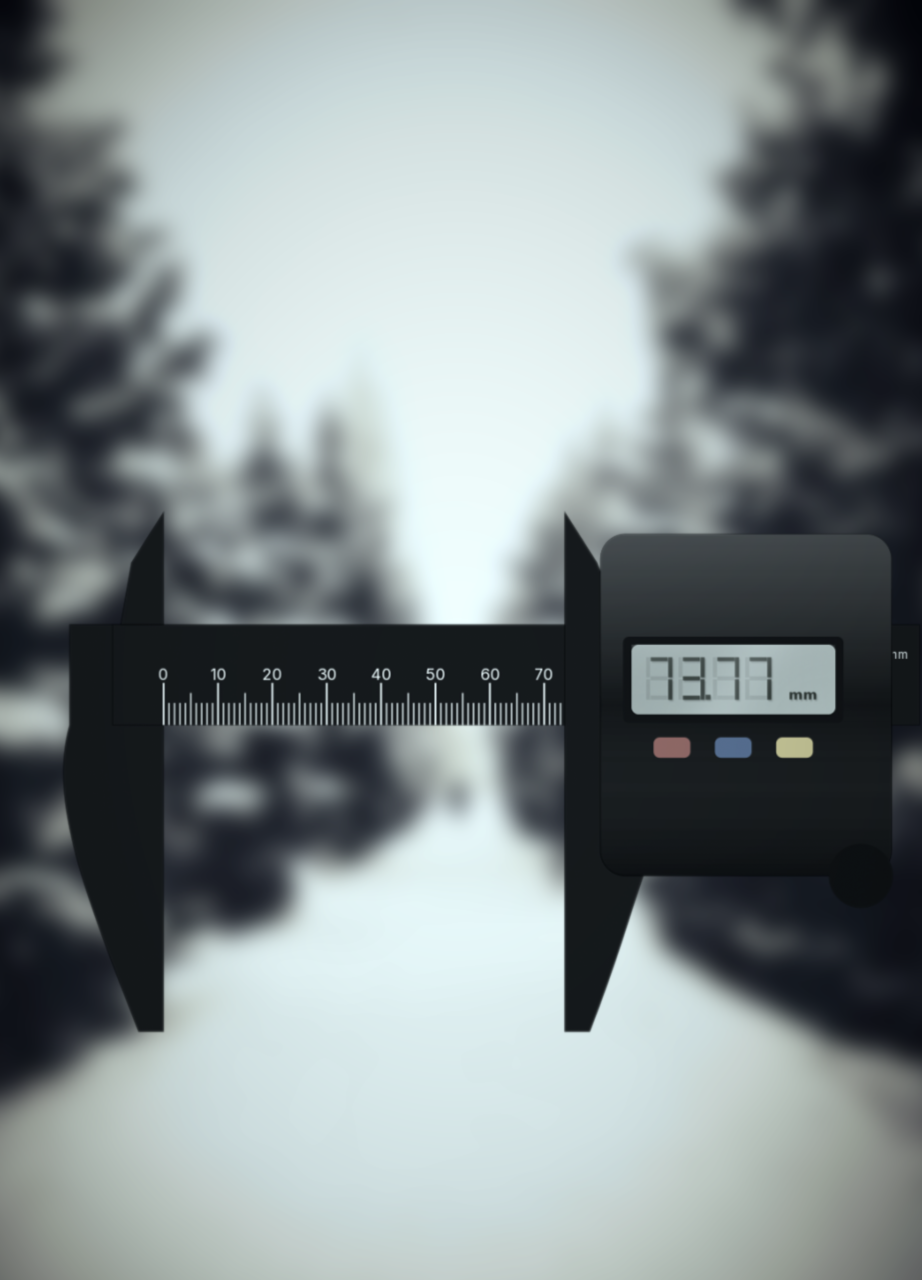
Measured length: 73.77 mm
